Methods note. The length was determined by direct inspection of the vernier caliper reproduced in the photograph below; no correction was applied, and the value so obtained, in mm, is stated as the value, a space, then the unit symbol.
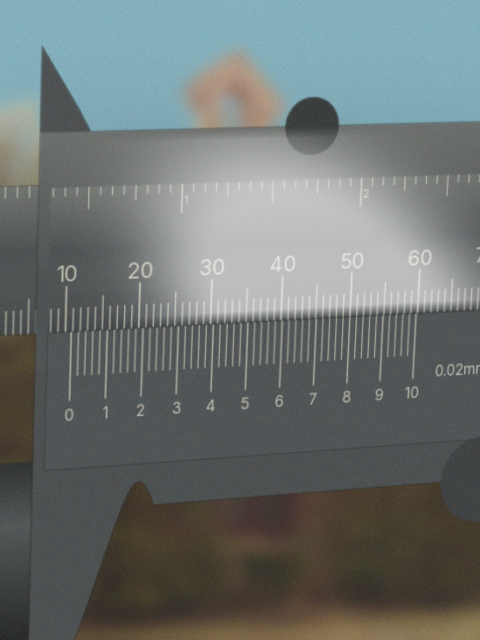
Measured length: 10.8 mm
